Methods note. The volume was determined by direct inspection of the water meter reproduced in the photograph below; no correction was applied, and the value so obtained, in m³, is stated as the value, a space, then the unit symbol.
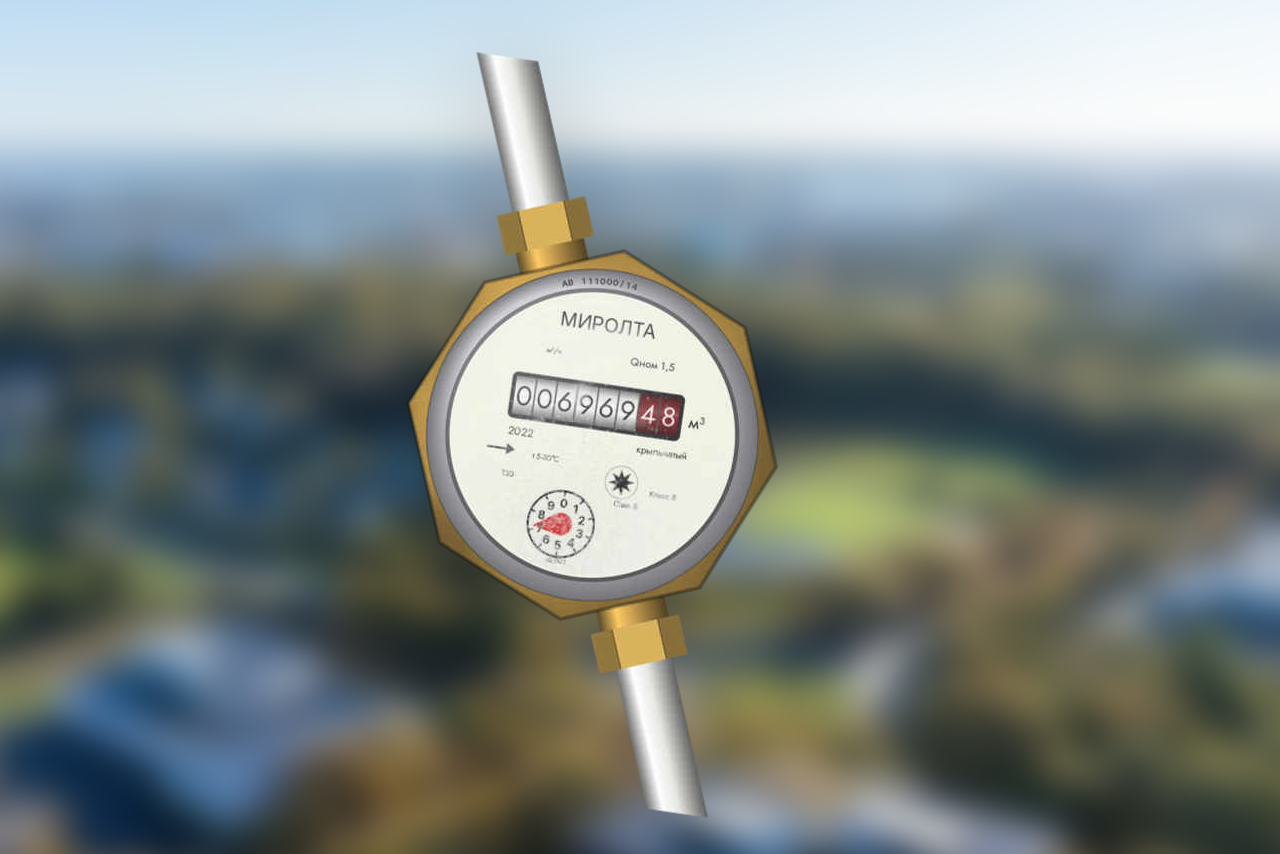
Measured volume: 6969.487 m³
